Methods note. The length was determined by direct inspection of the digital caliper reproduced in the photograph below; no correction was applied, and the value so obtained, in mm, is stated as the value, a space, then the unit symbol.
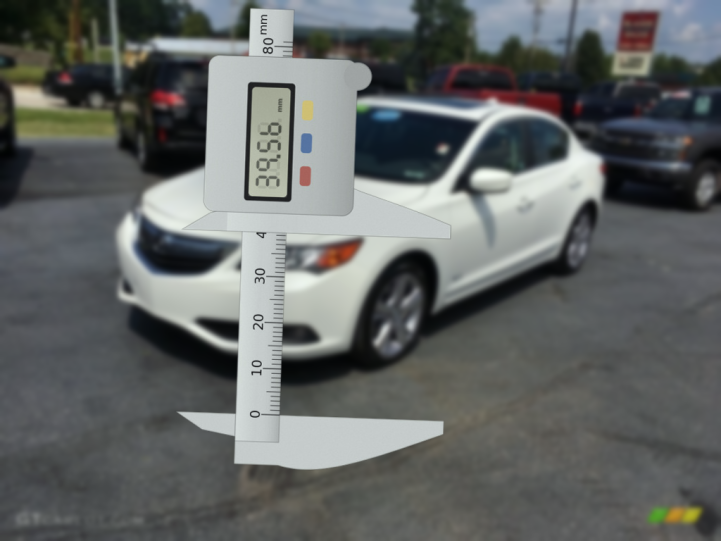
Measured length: 39.56 mm
